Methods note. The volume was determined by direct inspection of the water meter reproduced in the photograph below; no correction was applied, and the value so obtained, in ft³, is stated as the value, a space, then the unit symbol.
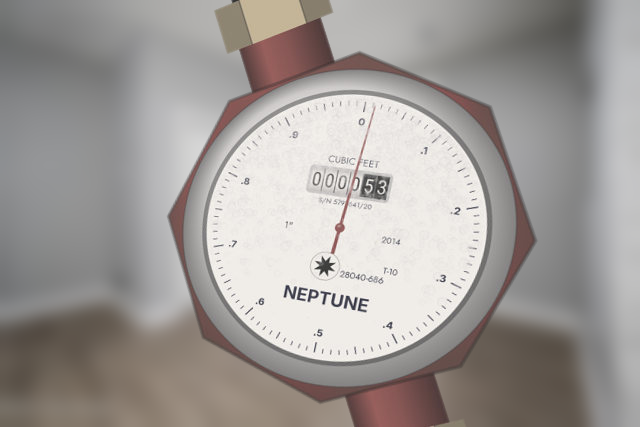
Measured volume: 53.01 ft³
